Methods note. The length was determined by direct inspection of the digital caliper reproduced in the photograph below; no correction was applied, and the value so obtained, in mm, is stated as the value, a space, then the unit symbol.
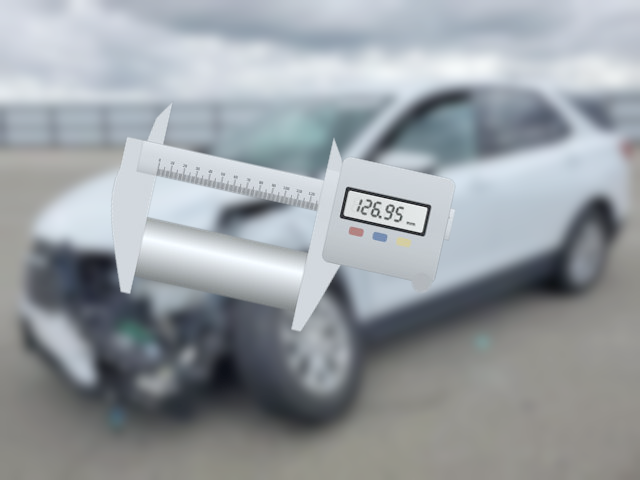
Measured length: 126.95 mm
